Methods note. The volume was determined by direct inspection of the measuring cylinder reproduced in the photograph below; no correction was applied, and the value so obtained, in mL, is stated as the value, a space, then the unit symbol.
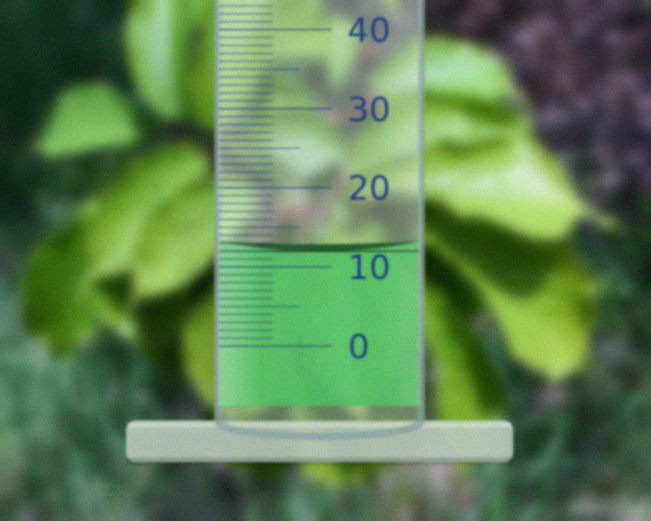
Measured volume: 12 mL
